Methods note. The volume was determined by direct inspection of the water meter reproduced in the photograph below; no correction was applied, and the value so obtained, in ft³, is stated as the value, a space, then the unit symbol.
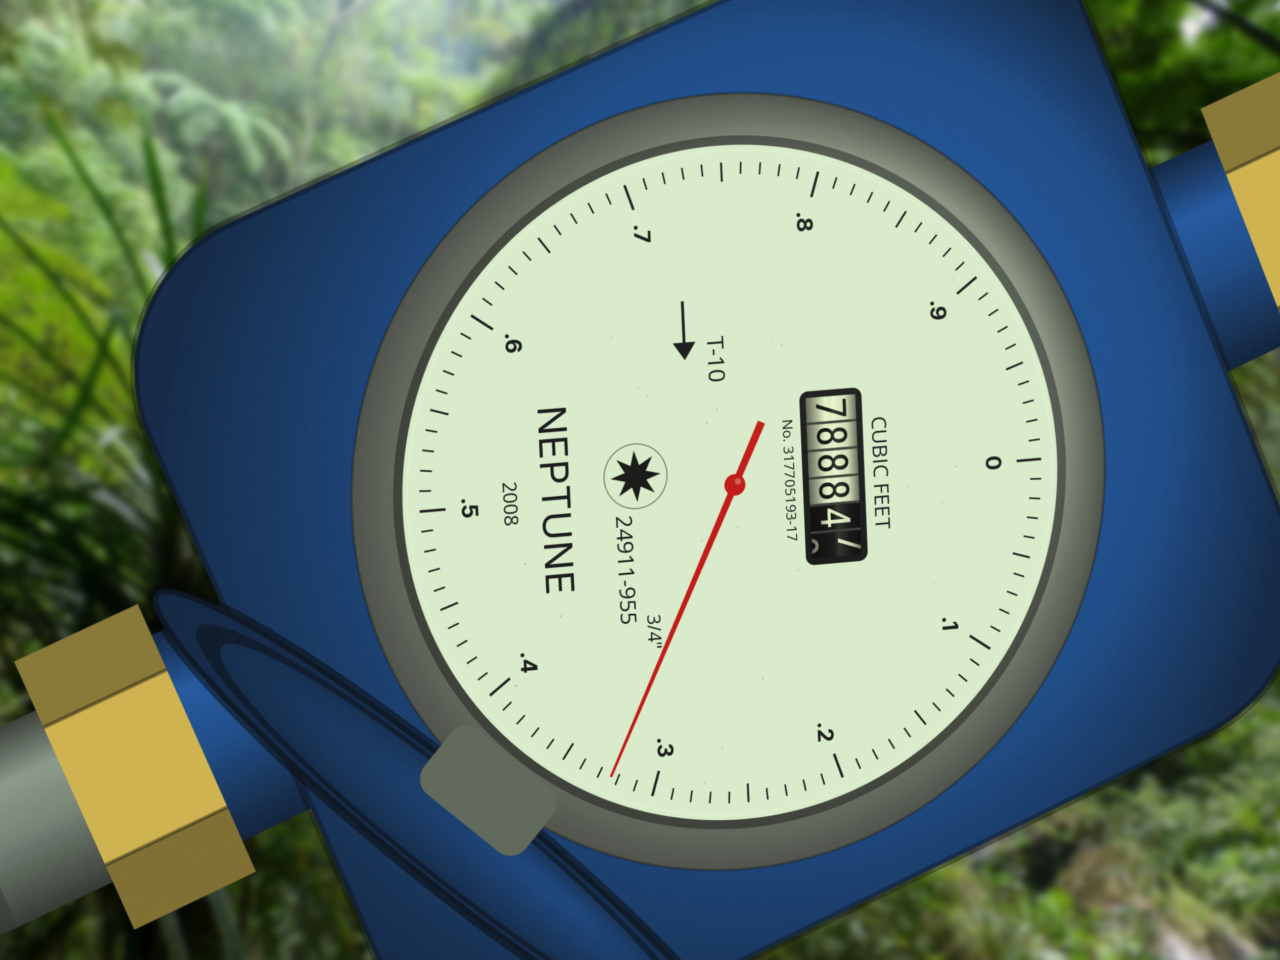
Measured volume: 788847.32 ft³
